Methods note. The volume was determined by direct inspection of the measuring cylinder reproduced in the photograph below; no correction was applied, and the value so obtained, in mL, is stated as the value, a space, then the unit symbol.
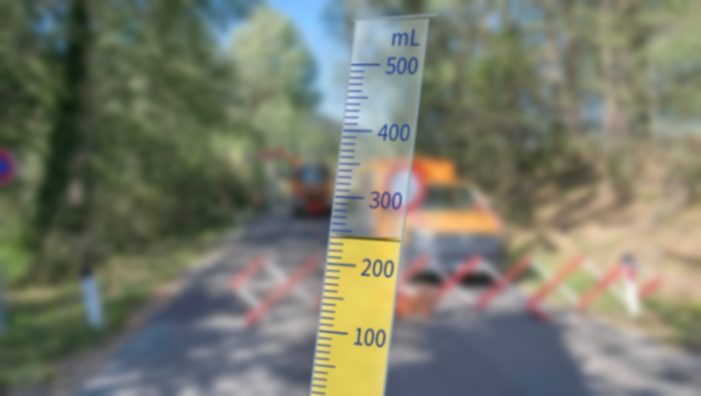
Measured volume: 240 mL
